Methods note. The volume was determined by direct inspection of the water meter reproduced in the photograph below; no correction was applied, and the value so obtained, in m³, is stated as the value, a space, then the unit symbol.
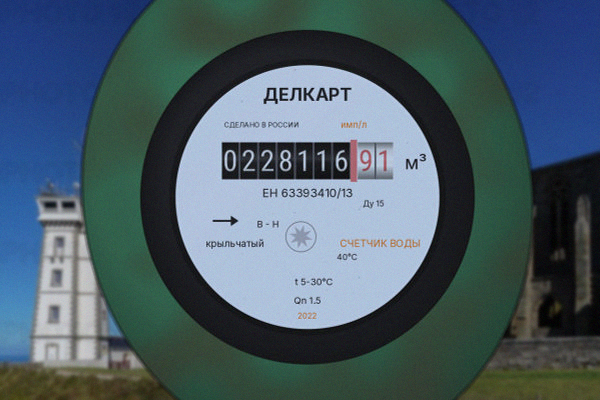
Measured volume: 228116.91 m³
